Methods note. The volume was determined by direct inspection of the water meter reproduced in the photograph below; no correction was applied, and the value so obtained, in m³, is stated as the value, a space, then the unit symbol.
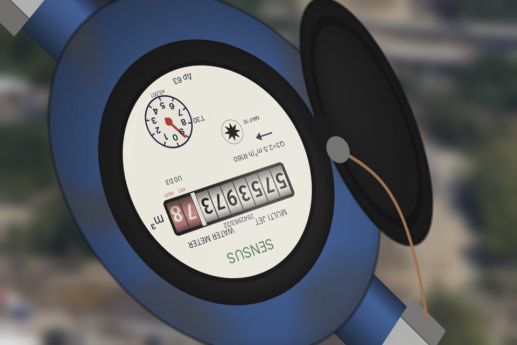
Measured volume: 5753973.779 m³
